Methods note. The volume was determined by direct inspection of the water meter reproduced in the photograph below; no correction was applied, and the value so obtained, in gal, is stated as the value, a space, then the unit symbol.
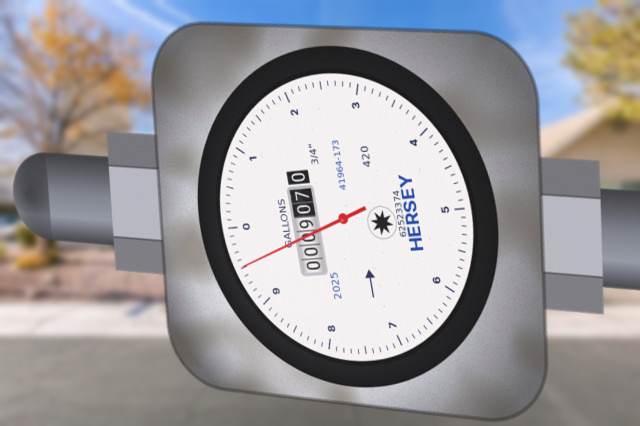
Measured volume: 9069.5 gal
